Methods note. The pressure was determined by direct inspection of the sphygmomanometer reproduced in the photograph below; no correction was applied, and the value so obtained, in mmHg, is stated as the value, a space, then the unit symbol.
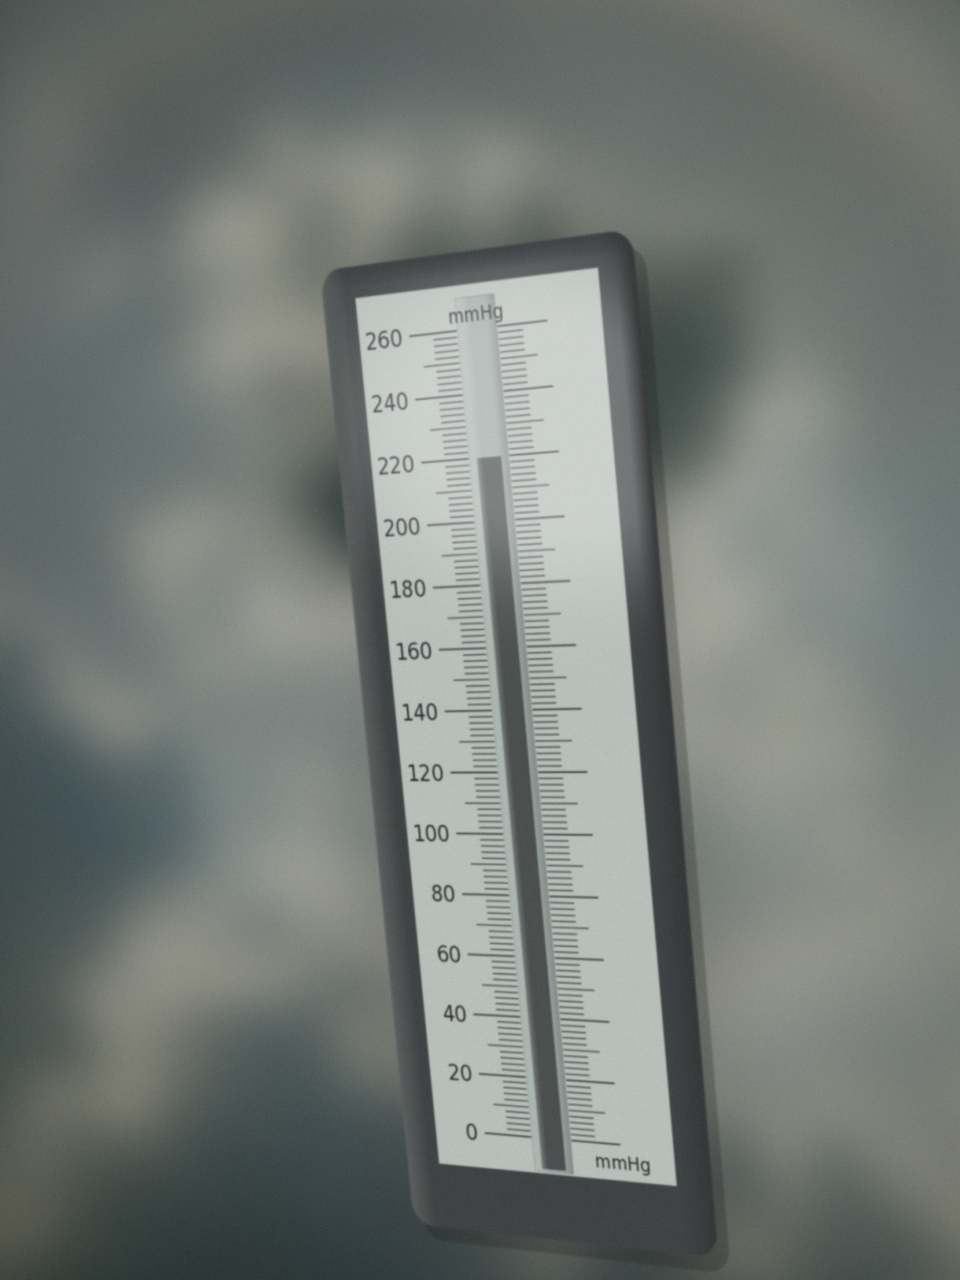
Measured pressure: 220 mmHg
